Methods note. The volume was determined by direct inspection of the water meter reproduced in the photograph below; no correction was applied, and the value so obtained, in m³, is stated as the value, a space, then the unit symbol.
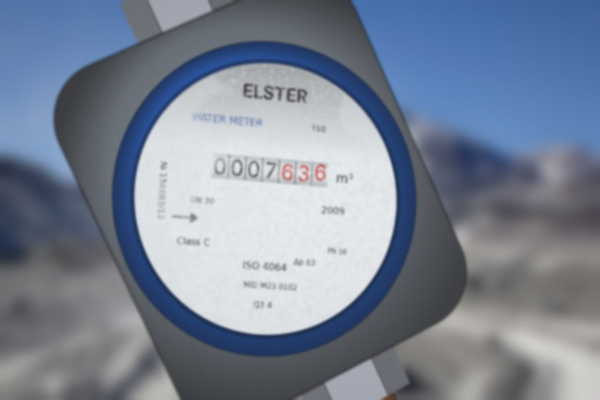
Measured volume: 7.636 m³
